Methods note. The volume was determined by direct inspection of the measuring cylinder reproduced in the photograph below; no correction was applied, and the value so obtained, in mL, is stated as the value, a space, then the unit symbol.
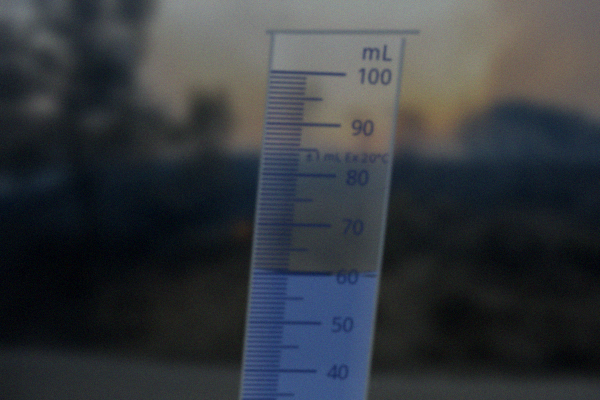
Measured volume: 60 mL
